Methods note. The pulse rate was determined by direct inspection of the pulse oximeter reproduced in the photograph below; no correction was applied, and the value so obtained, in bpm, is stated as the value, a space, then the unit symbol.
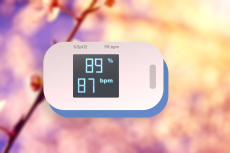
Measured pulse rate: 87 bpm
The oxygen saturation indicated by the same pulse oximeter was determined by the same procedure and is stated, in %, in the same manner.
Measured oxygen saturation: 89 %
